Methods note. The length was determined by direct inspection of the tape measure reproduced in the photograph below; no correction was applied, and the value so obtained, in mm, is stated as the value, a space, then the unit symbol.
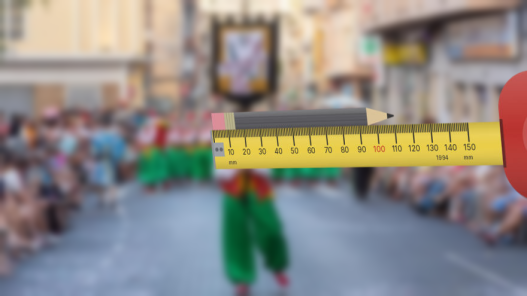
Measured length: 110 mm
